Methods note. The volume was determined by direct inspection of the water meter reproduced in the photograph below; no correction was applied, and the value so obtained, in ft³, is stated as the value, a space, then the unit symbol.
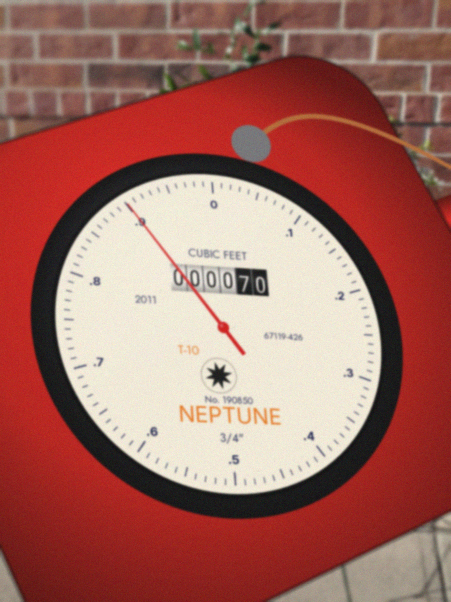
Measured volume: 69.90 ft³
